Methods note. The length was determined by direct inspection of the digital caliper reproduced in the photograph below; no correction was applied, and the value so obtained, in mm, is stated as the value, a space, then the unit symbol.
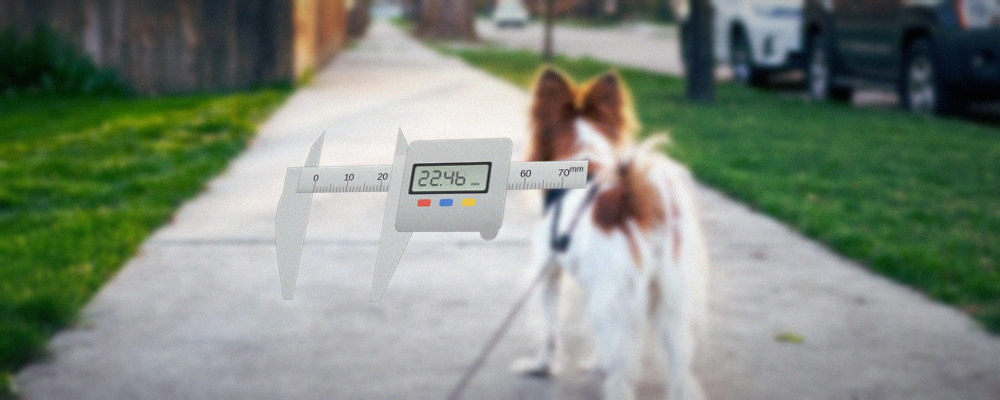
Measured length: 22.46 mm
